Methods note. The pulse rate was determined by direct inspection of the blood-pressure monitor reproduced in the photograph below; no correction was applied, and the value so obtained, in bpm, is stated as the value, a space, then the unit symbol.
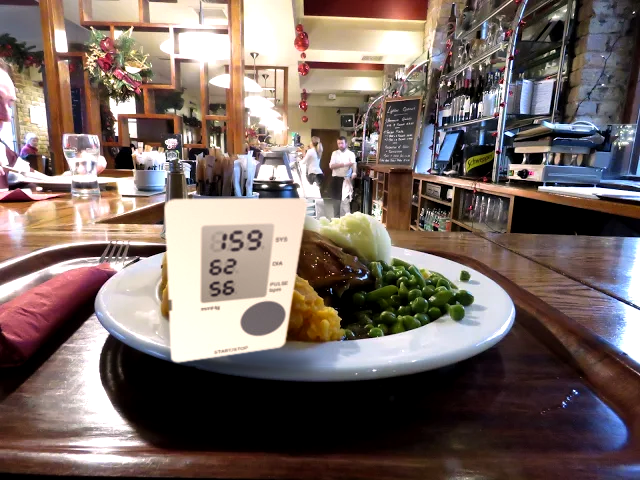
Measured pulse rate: 56 bpm
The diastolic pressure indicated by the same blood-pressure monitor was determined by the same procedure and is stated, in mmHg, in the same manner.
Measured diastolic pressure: 62 mmHg
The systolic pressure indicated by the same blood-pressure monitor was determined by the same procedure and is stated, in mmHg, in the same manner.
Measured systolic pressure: 159 mmHg
